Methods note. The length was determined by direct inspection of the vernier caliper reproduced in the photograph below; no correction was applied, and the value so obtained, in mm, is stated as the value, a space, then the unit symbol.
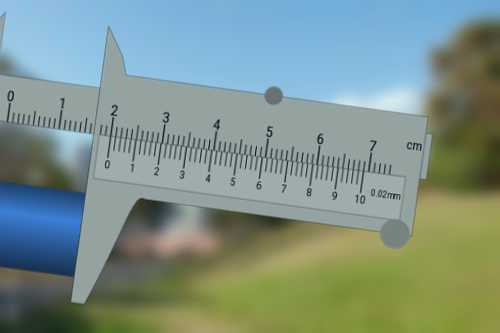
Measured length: 20.0 mm
